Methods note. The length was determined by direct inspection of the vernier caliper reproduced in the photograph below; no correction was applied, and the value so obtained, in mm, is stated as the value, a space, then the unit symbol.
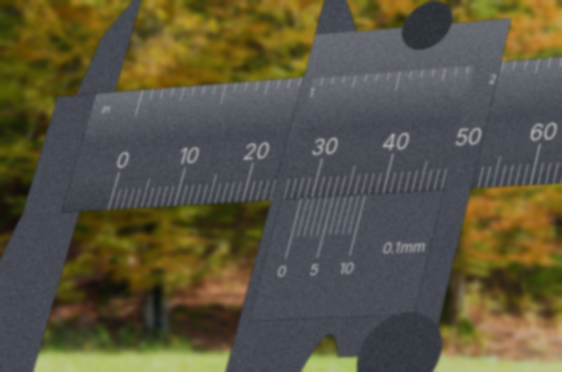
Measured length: 28.5 mm
